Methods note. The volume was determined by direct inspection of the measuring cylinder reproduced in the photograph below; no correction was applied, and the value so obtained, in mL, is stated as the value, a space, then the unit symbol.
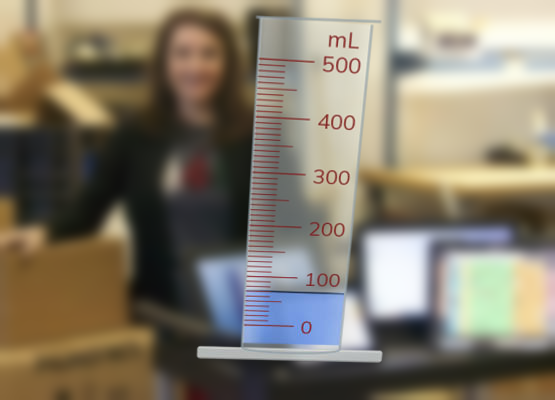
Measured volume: 70 mL
